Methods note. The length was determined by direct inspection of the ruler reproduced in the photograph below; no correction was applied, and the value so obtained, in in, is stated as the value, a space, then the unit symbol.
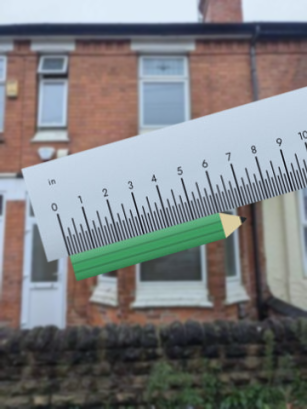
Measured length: 7 in
